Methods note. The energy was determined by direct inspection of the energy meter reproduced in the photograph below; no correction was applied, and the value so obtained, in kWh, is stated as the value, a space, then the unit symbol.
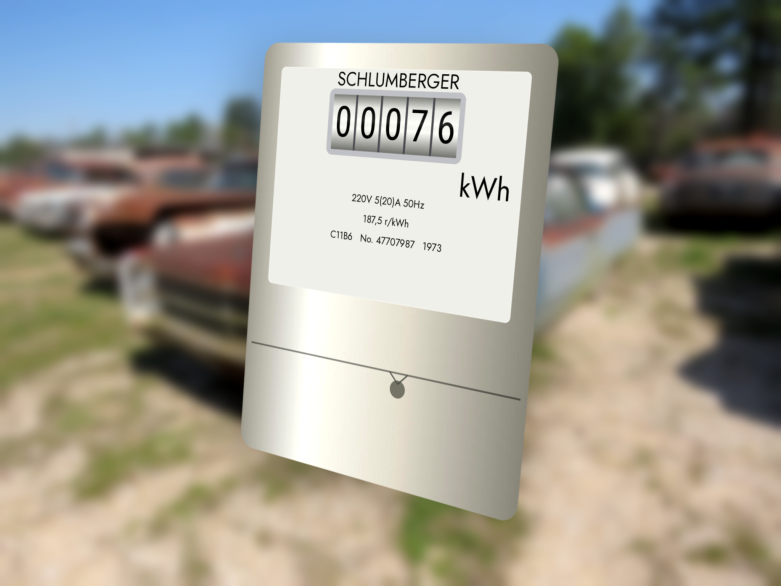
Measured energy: 76 kWh
